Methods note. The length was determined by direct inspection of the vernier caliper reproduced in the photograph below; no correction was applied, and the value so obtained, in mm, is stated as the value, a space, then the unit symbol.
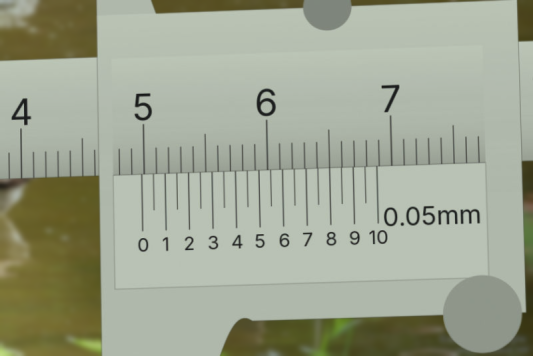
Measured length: 49.8 mm
